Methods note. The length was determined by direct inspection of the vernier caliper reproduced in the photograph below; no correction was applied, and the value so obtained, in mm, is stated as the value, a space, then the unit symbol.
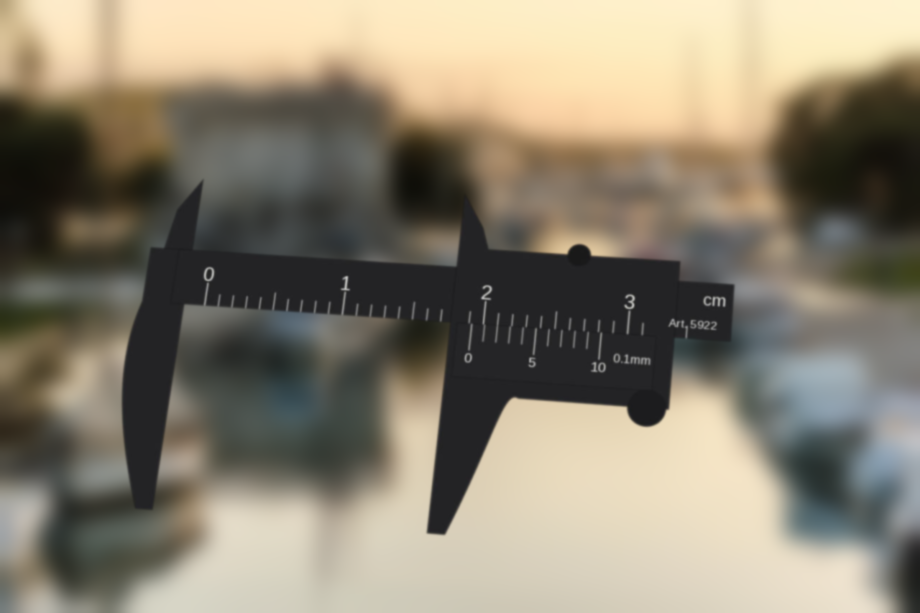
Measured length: 19.2 mm
